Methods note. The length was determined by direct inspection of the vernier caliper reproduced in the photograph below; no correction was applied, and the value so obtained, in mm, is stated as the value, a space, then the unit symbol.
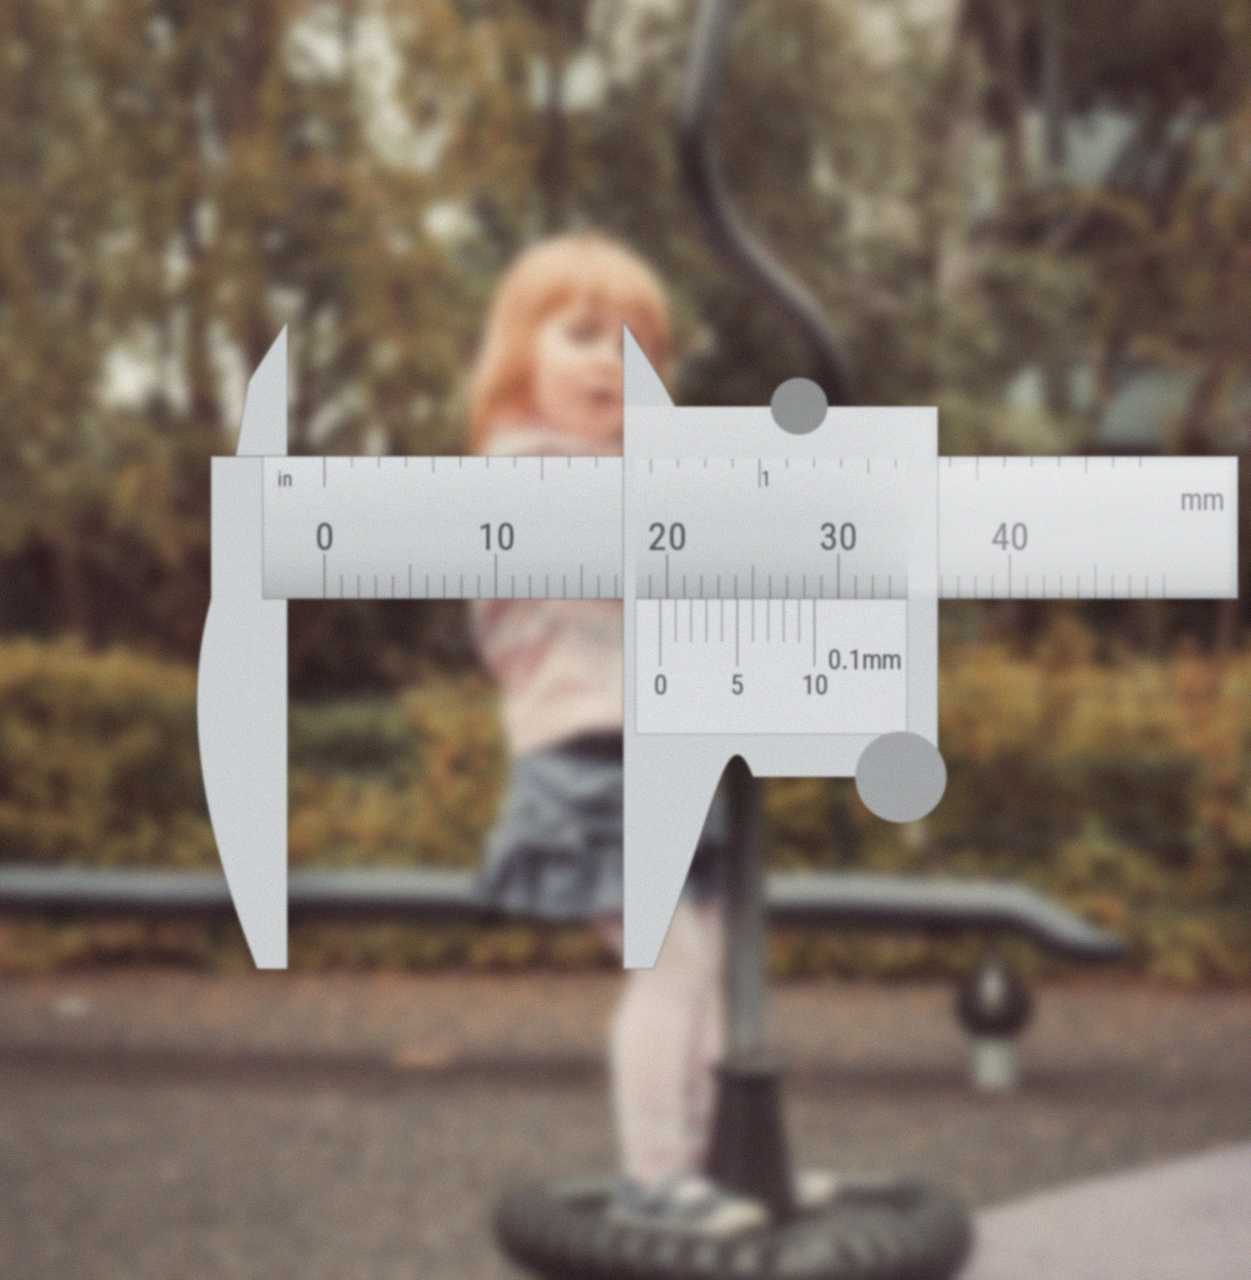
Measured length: 19.6 mm
